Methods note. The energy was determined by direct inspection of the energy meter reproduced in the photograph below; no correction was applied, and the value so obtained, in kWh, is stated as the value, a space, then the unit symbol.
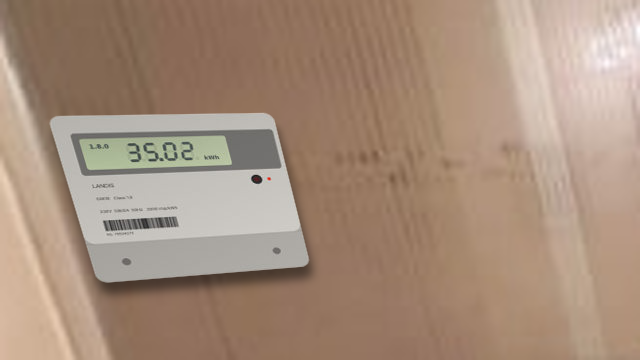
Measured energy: 35.02 kWh
